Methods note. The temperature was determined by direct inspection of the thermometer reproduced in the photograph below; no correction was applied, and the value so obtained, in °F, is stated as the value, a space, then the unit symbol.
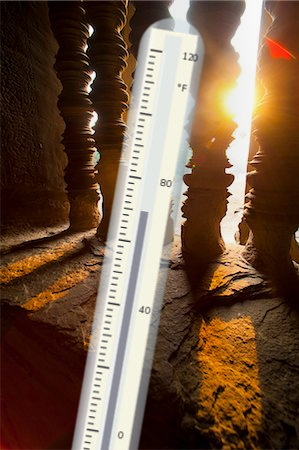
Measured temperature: 70 °F
